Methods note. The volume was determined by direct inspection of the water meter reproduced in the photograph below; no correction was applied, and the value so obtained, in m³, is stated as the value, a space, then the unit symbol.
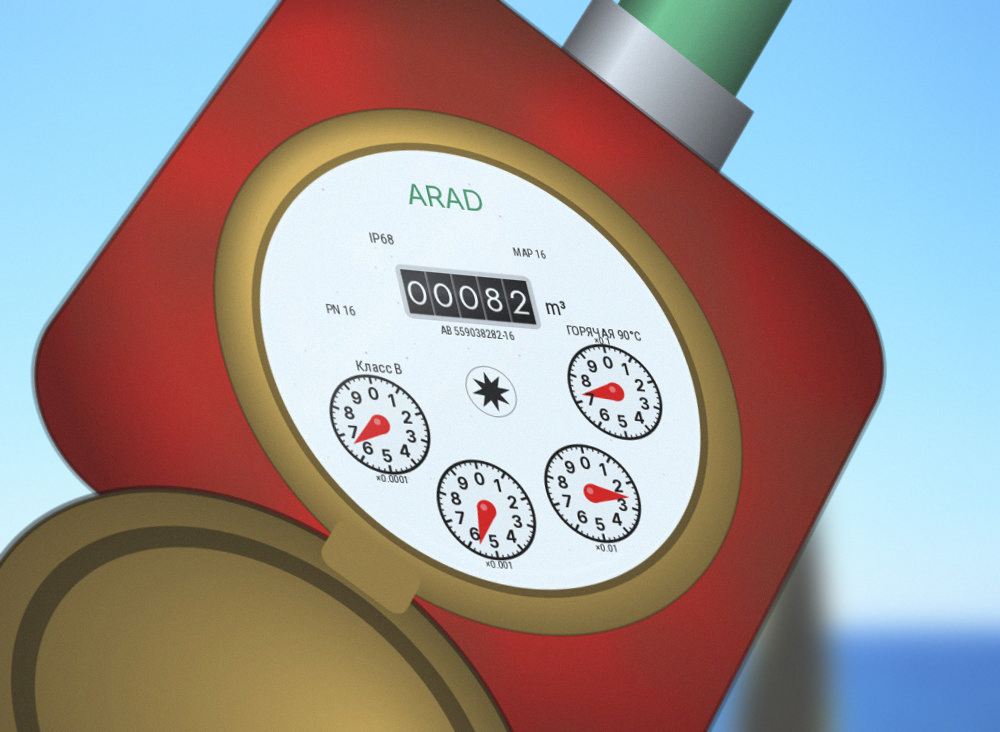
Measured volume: 82.7256 m³
